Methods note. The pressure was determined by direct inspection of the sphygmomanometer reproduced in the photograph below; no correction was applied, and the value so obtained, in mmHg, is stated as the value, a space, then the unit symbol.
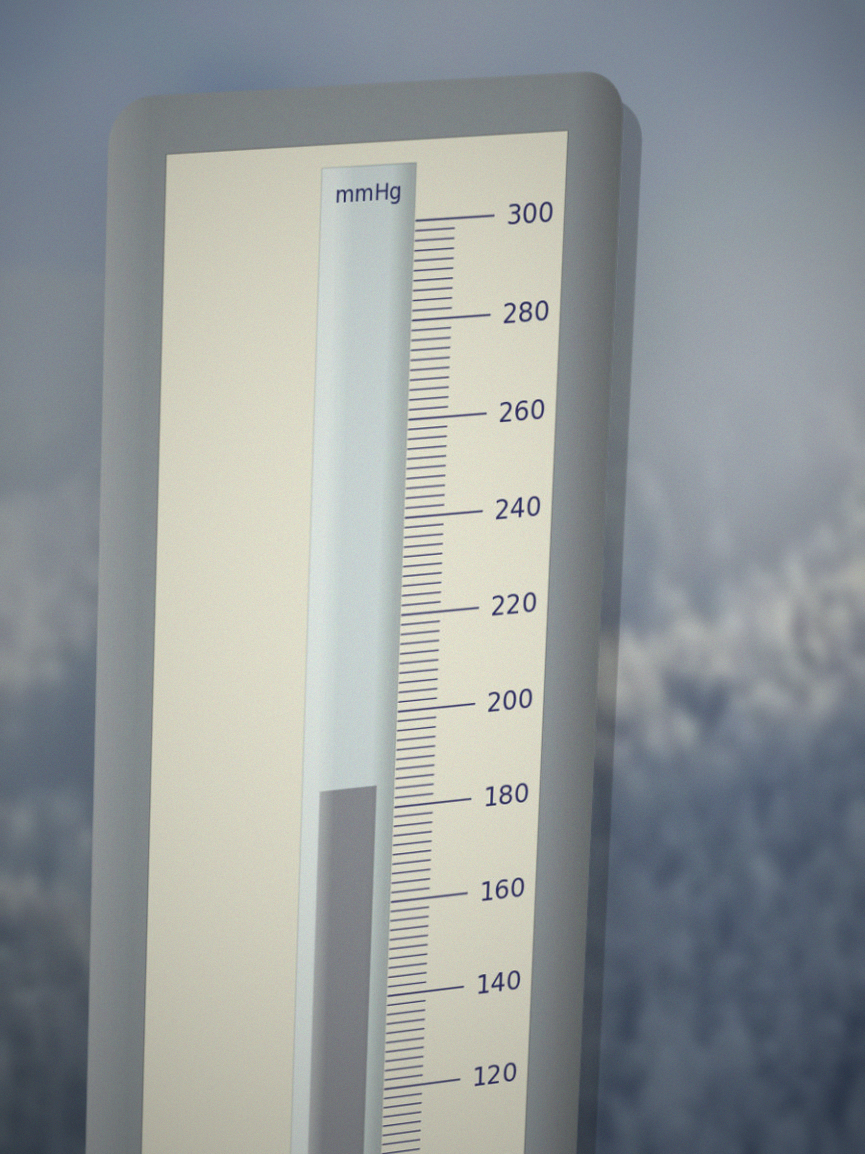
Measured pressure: 185 mmHg
